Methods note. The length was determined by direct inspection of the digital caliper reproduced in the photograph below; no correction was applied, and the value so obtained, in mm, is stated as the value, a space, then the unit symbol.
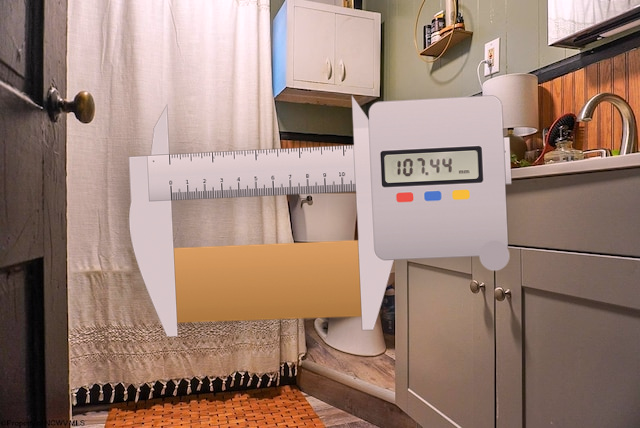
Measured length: 107.44 mm
